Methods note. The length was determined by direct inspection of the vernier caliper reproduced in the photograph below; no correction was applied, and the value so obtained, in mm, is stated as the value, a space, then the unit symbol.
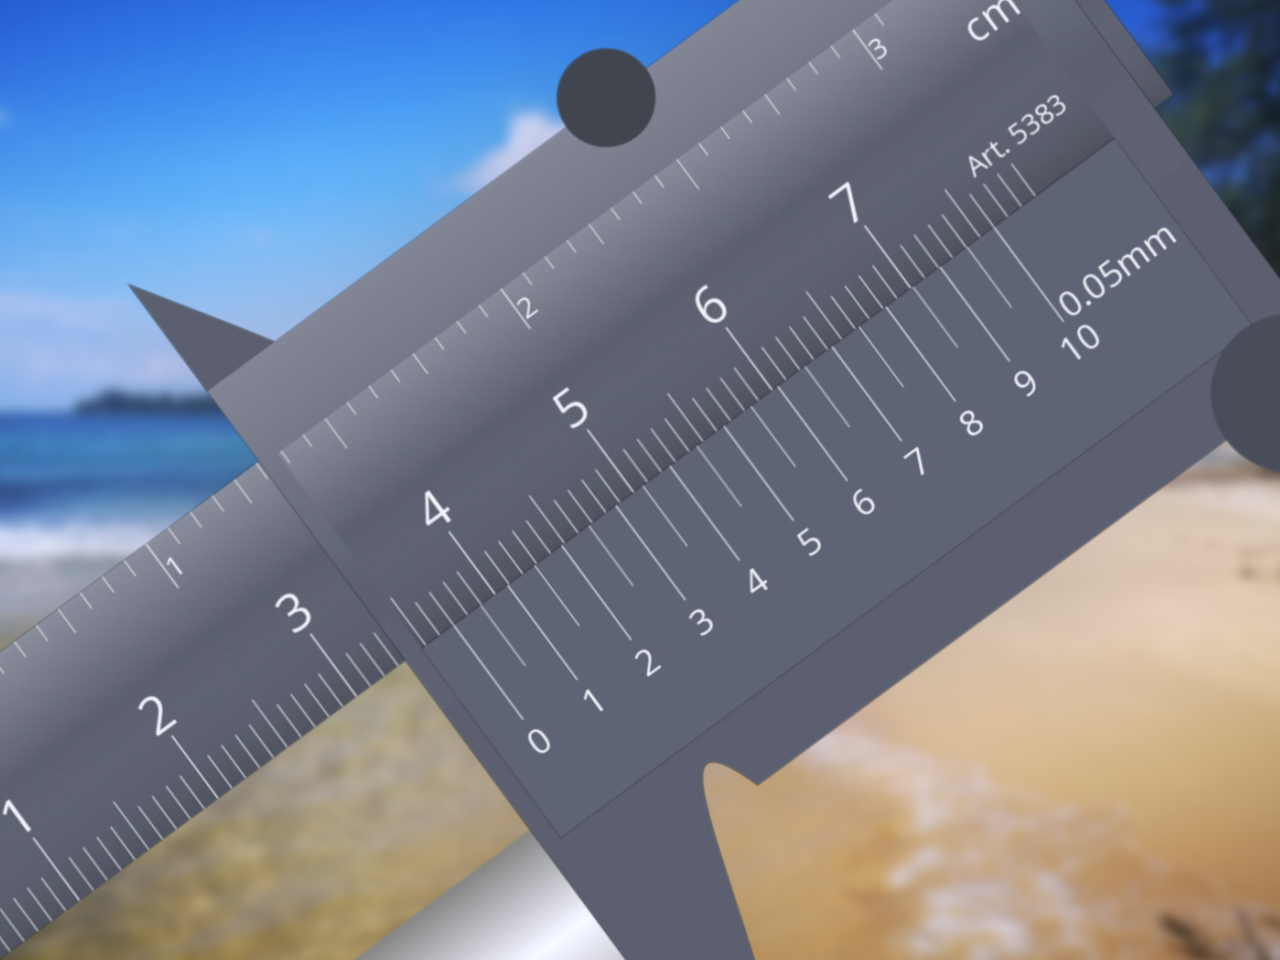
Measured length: 37.0 mm
